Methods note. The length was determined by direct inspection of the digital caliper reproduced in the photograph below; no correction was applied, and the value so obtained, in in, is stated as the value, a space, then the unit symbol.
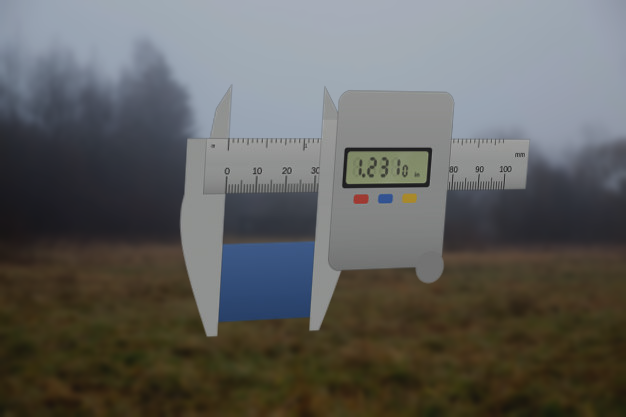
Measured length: 1.2310 in
